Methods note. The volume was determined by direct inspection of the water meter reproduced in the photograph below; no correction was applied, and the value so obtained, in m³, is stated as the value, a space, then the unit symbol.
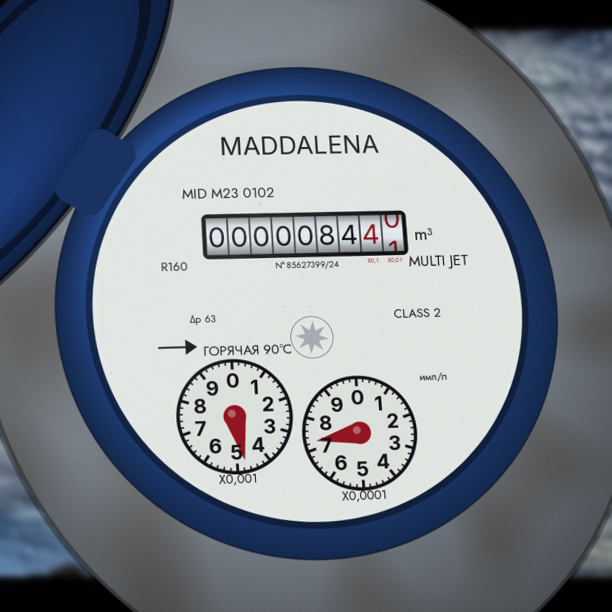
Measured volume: 84.4047 m³
